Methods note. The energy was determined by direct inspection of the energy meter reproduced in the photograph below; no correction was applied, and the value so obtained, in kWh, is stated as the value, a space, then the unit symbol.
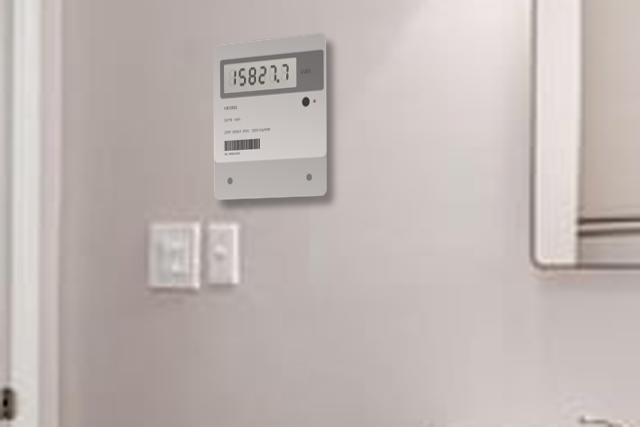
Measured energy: 15827.7 kWh
